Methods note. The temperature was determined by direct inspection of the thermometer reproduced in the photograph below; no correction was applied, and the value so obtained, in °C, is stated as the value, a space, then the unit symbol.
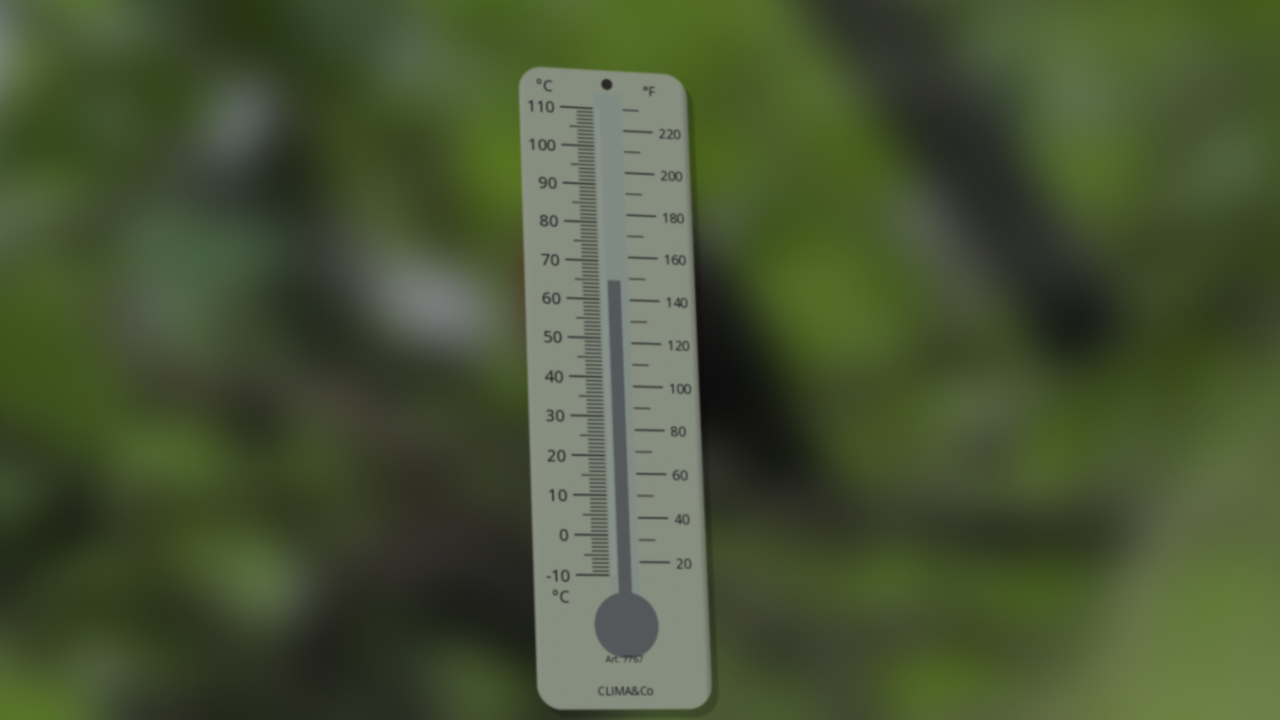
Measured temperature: 65 °C
